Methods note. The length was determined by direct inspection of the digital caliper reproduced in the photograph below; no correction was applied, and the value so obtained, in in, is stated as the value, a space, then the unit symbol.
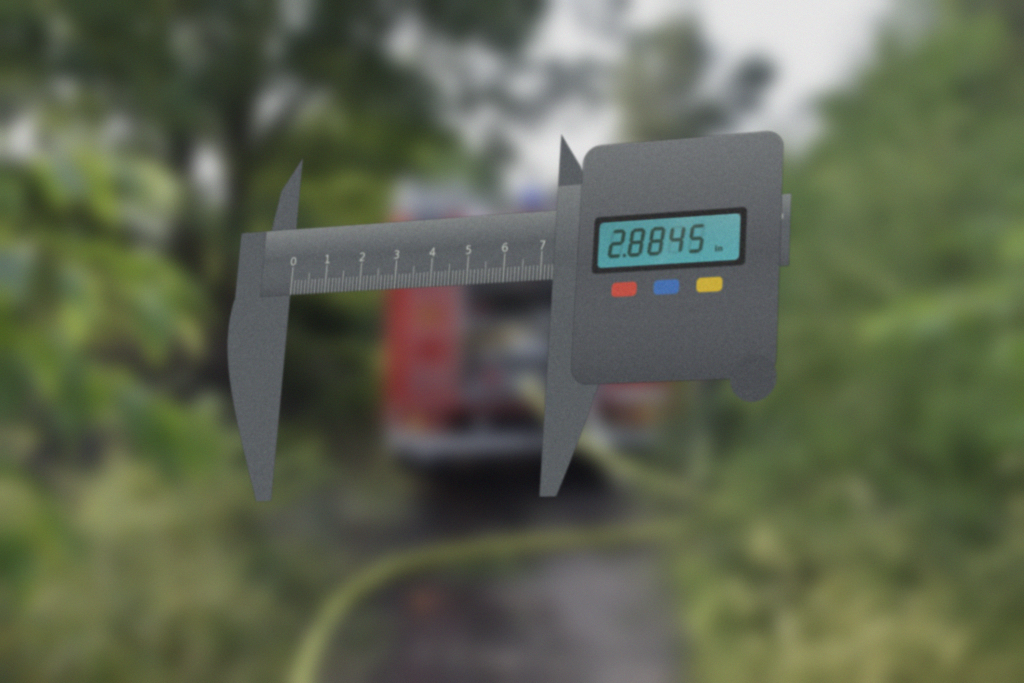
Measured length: 2.8845 in
